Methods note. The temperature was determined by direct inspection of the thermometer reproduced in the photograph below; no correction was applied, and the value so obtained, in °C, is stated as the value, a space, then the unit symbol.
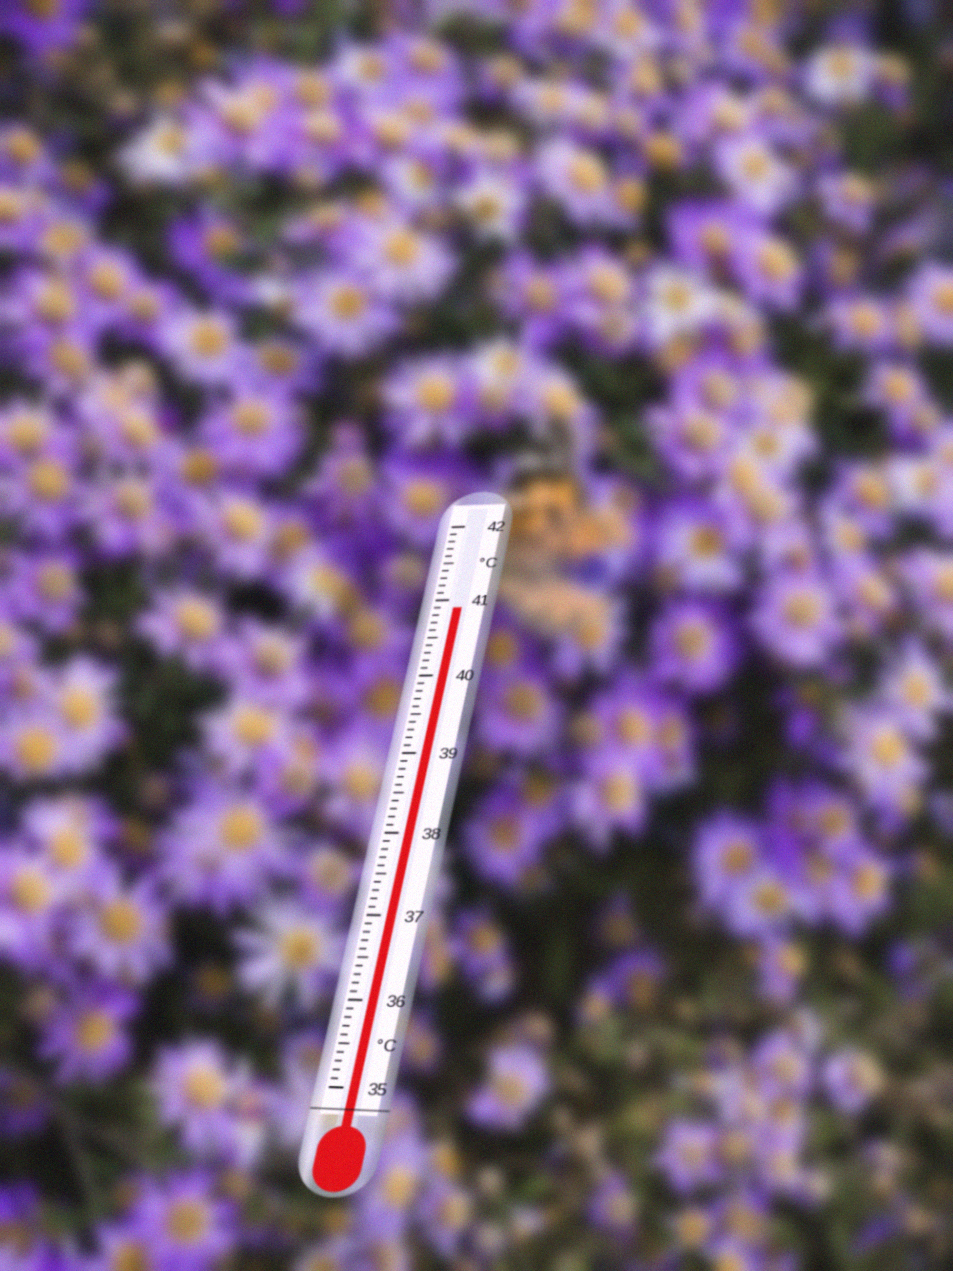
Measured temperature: 40.9 °C
